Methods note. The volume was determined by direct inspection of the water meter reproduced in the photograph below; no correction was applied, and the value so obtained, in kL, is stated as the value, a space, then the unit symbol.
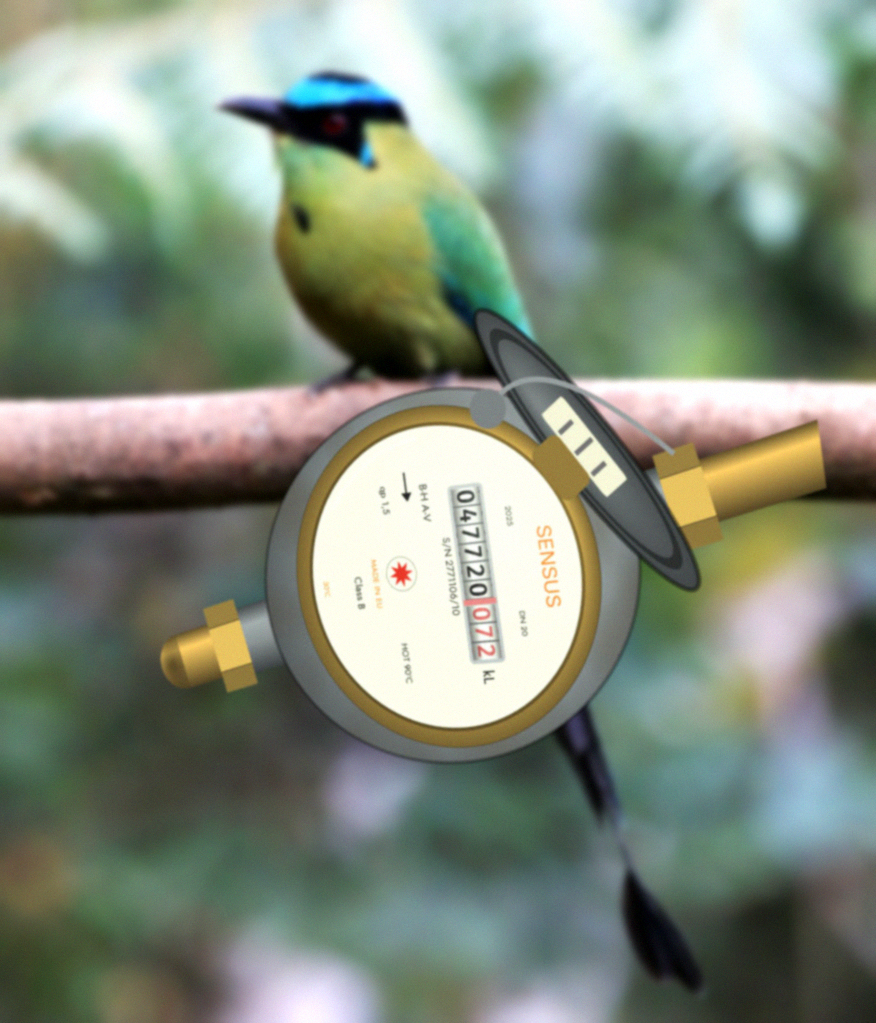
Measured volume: 47720.072 kL
